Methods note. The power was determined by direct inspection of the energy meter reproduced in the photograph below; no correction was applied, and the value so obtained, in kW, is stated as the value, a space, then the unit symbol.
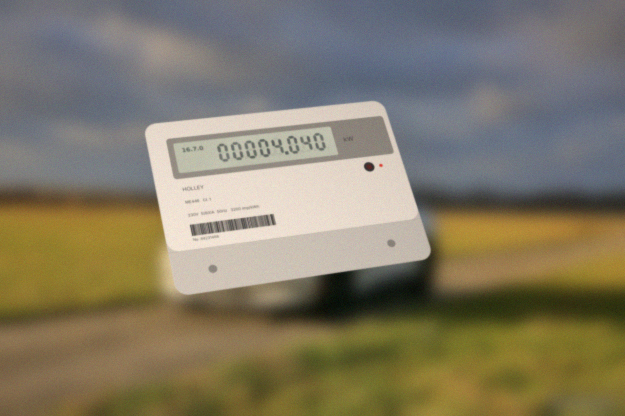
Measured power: 4.040 kW
